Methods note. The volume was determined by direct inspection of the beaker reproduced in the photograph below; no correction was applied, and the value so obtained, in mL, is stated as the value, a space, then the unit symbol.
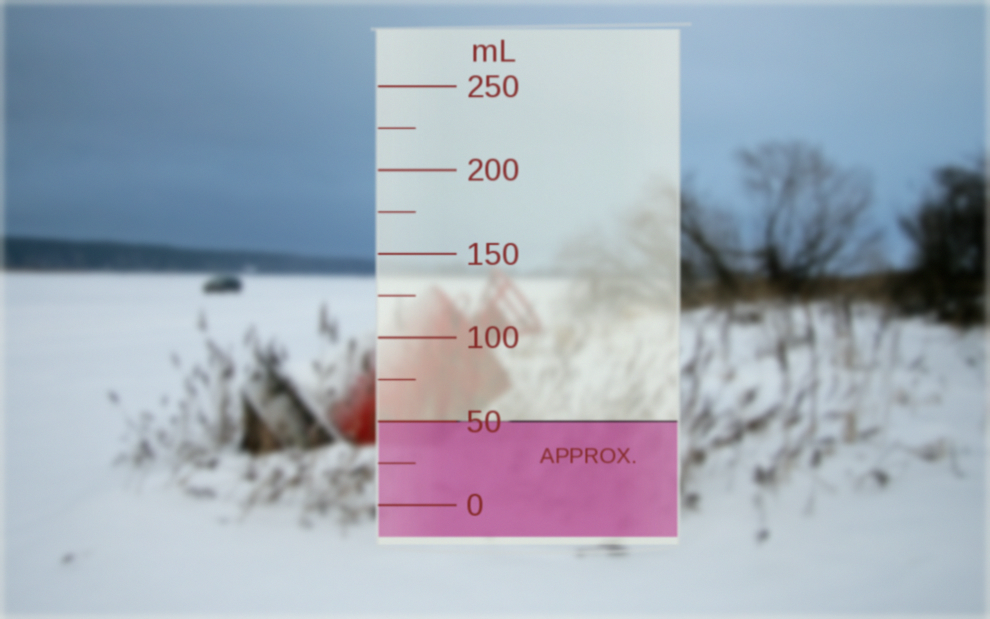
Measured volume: 50 mL
